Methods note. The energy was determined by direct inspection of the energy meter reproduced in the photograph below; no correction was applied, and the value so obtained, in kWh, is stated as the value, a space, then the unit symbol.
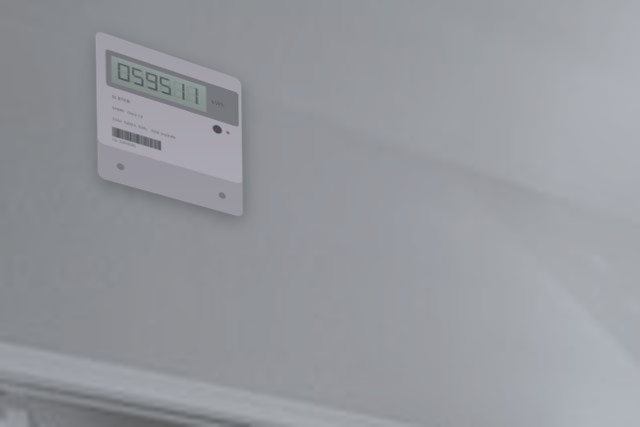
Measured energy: 59511 kWh
